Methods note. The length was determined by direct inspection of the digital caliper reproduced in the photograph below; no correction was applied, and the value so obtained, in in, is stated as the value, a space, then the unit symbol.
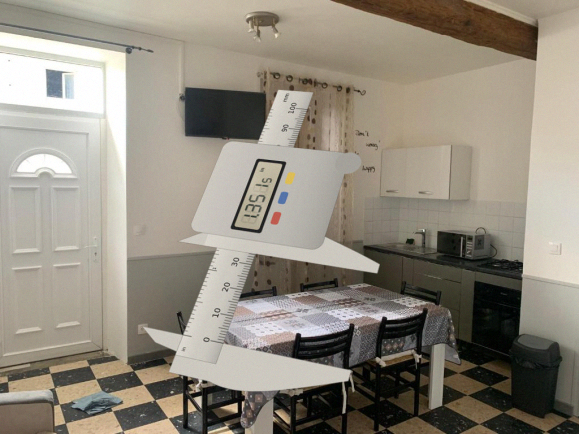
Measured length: 1.3515 in
